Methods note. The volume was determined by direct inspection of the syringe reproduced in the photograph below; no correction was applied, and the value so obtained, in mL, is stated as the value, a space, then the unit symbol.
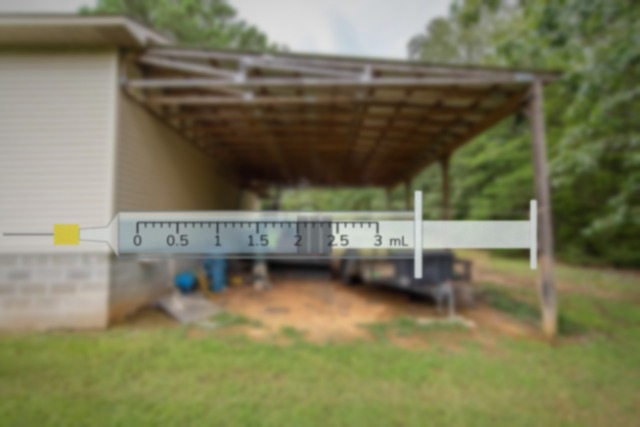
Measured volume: 2 mL
